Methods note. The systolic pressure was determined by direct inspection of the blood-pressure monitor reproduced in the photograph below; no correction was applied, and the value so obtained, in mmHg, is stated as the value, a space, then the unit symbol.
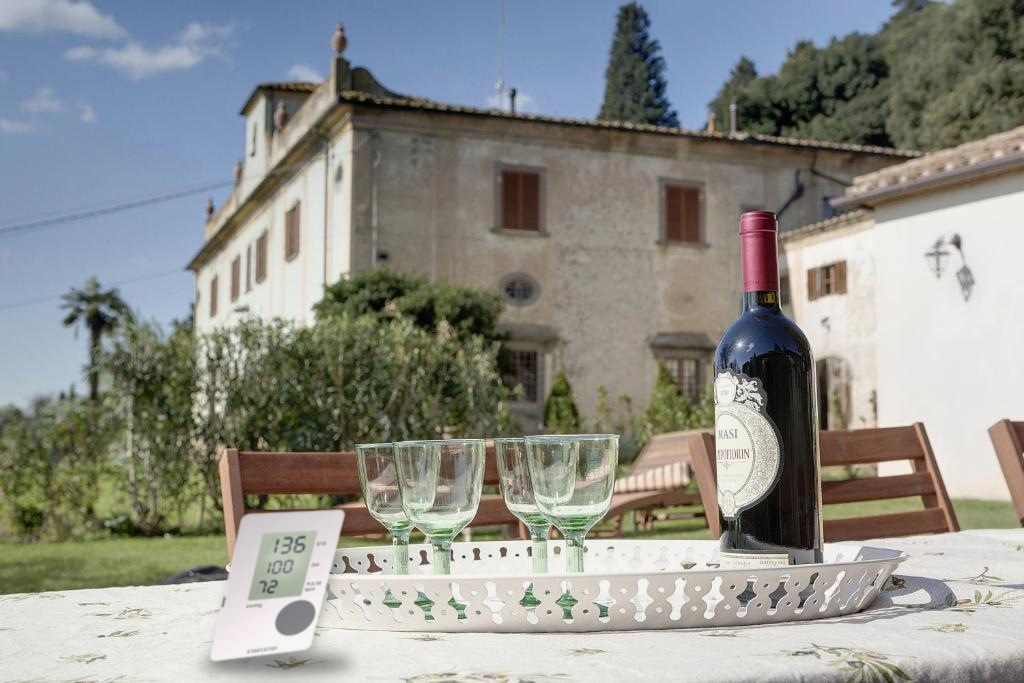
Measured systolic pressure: 136 mmHg
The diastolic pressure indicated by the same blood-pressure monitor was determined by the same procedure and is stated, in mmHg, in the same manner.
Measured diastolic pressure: 100 mmHg
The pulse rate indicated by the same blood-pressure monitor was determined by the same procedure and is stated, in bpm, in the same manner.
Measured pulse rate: 72 bpm
